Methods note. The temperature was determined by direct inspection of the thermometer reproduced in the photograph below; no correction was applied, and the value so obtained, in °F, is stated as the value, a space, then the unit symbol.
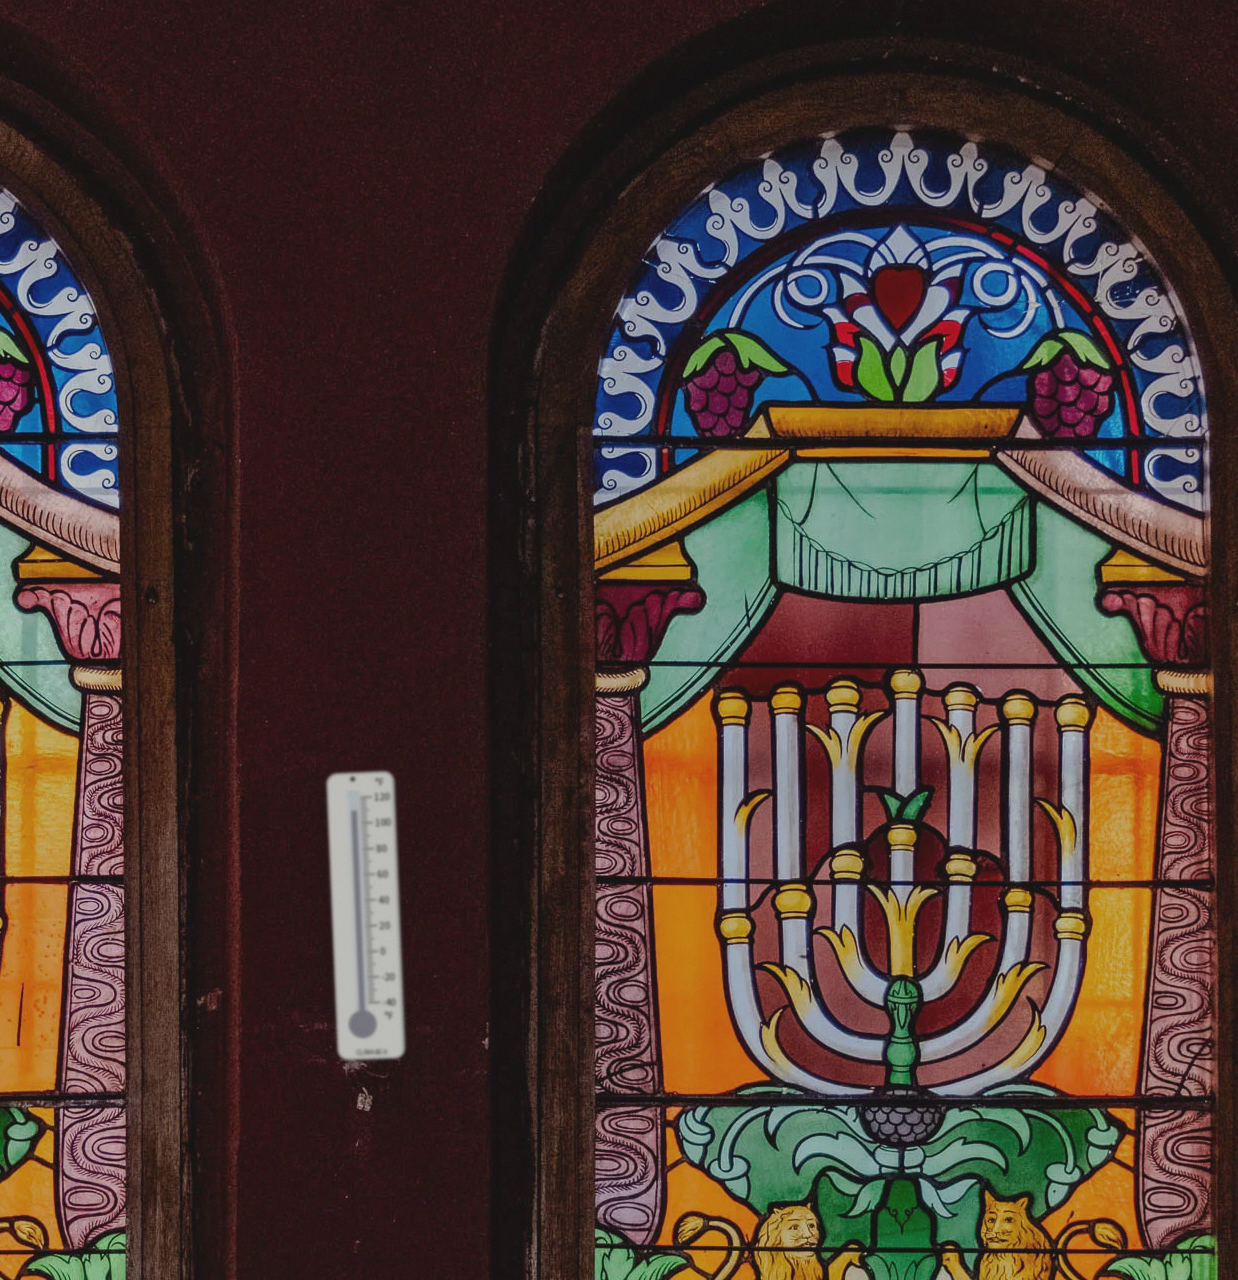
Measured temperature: 110 °F
